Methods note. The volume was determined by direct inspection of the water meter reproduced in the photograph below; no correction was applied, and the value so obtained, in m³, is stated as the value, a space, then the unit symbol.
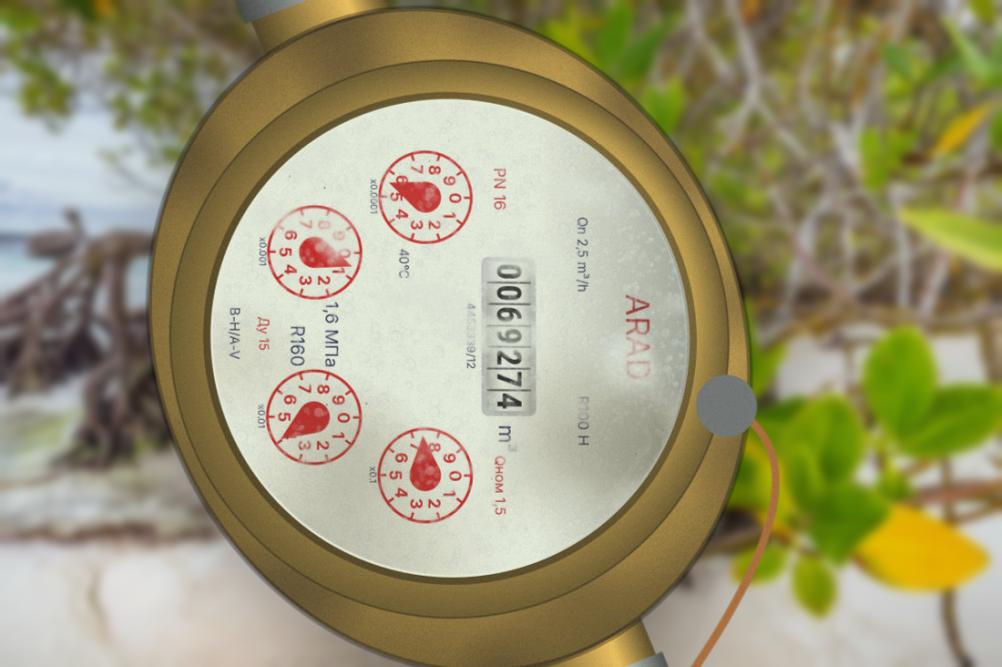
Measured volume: 69274.7405 m³
